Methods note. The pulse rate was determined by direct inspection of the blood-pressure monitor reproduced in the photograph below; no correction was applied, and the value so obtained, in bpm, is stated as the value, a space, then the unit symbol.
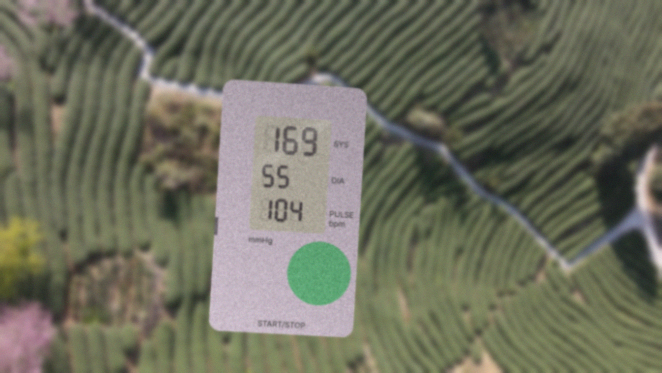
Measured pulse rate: 104 bpm
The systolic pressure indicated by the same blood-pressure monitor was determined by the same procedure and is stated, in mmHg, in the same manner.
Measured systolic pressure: 169 mmHg
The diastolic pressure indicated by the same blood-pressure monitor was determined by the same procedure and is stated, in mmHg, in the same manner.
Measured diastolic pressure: 55 mmHg
